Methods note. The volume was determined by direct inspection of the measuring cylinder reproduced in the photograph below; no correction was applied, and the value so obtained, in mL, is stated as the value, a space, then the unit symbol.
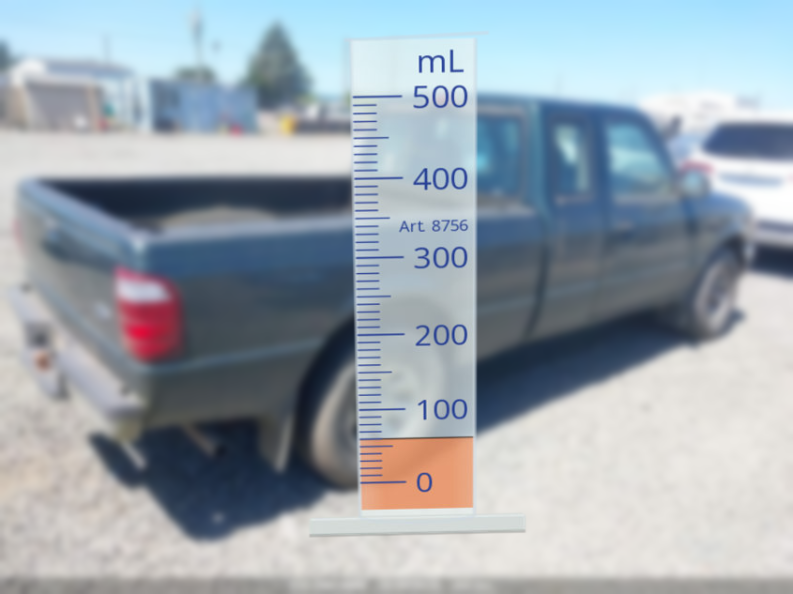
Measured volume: 60 mL
